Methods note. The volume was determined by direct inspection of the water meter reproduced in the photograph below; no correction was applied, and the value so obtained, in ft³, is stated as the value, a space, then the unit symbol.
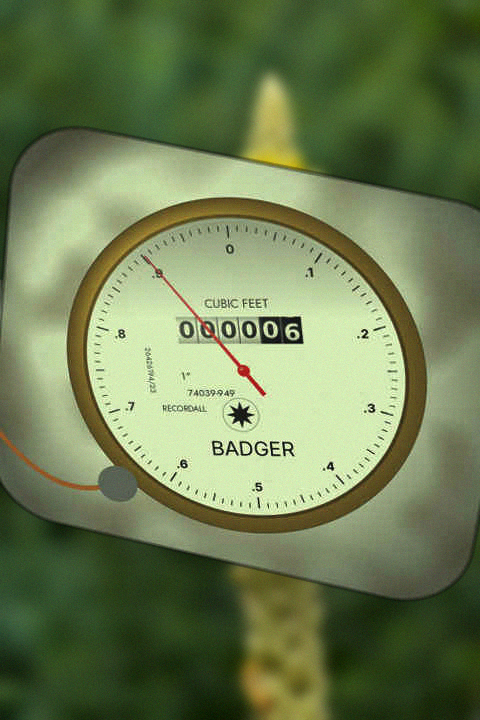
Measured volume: 5.90 ft³
